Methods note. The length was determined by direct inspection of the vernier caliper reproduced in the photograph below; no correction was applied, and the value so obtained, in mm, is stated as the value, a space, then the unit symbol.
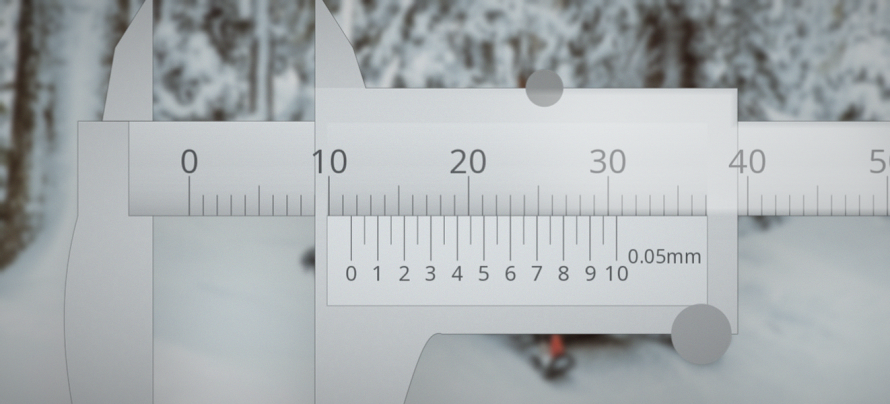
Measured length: 11.6 mm
